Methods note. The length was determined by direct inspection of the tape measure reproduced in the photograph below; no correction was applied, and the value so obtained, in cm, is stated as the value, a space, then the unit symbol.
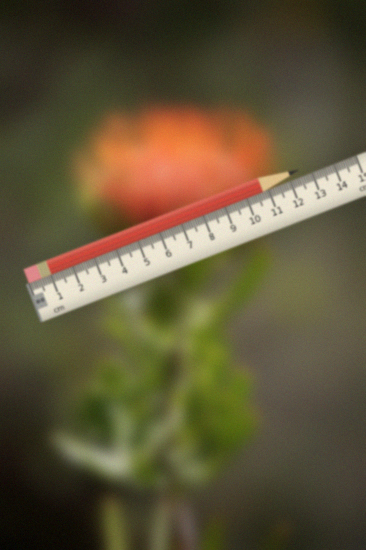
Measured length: 12.5 cm
